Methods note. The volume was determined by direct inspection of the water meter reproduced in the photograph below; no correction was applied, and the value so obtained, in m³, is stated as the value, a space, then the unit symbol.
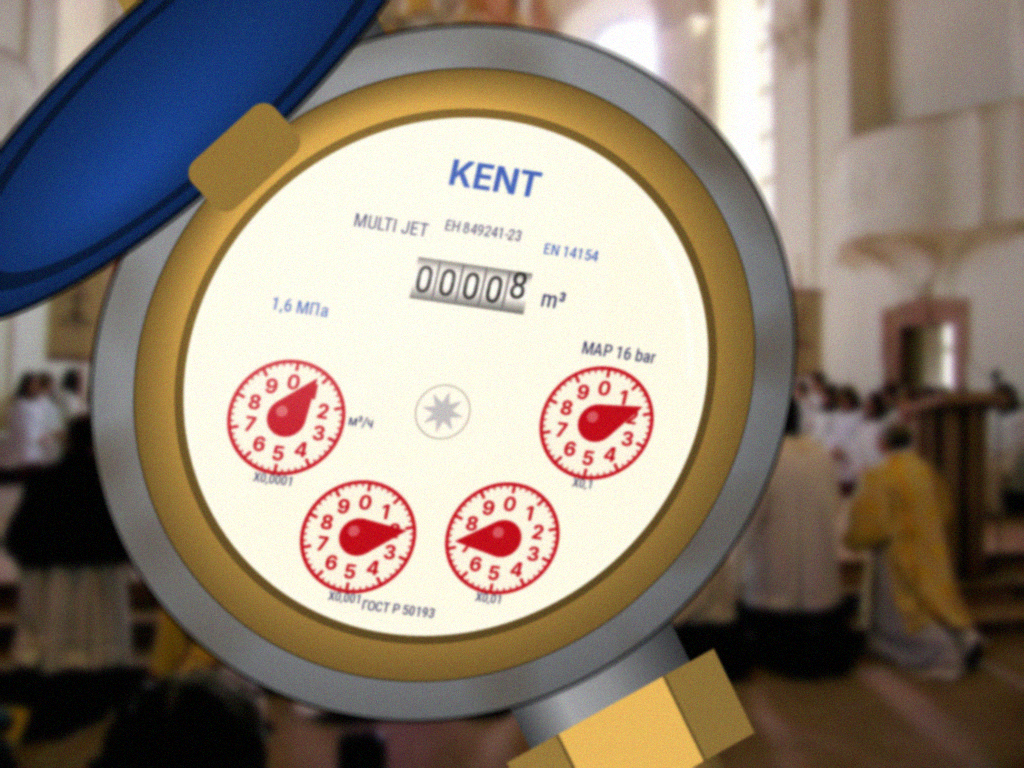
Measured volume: 8.1720 m³
